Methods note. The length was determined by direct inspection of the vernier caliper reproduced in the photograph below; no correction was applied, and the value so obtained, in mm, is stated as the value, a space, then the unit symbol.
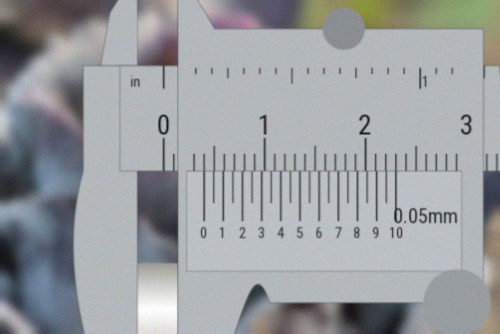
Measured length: 4.0 mm
